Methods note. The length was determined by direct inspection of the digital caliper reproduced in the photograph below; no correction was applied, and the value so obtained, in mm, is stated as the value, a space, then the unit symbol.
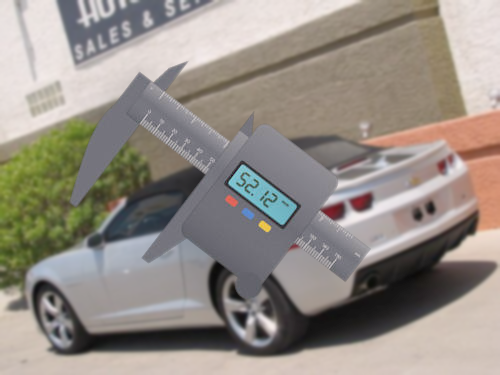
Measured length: 52.12 mm
